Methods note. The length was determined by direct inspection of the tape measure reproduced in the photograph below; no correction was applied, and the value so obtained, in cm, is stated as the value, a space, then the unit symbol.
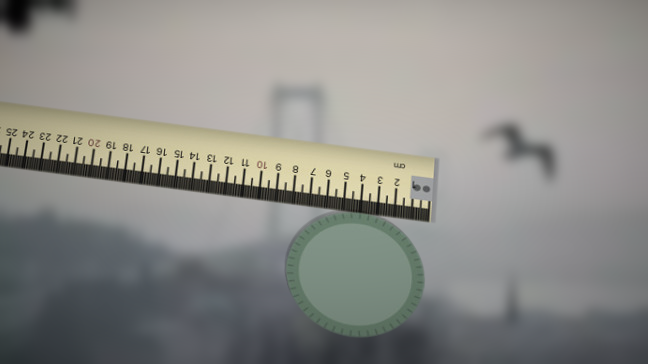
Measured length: 8 cm
